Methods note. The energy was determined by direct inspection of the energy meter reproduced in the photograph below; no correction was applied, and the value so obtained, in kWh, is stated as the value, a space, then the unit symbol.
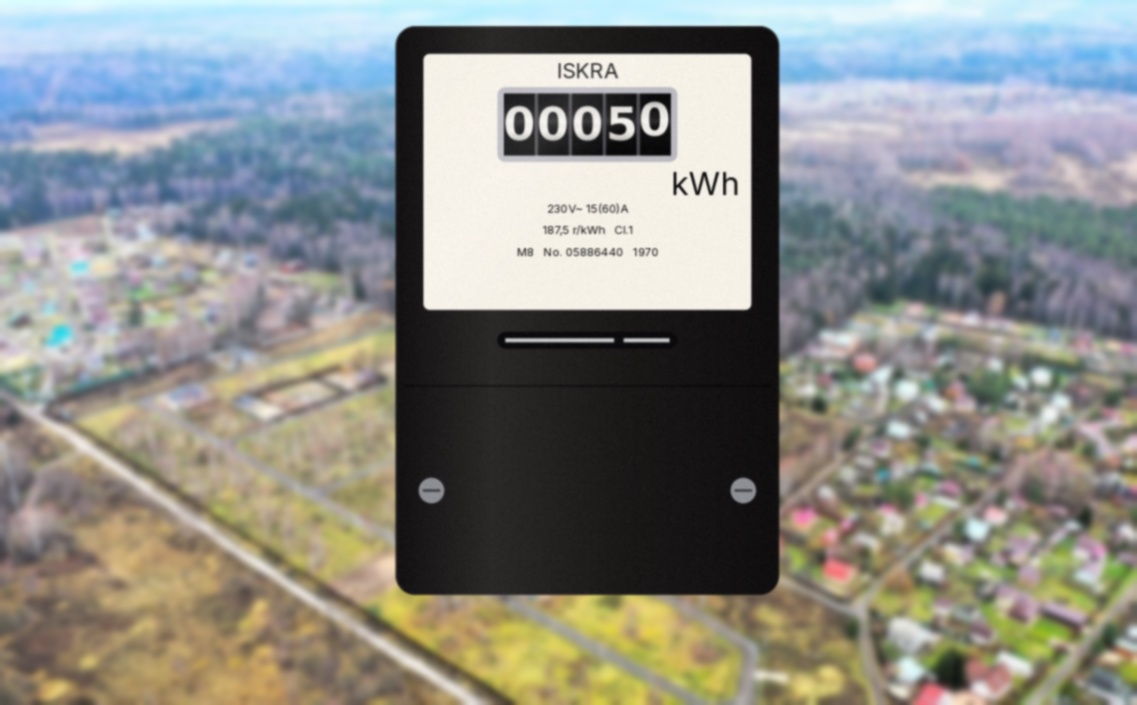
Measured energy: 50 kWh
